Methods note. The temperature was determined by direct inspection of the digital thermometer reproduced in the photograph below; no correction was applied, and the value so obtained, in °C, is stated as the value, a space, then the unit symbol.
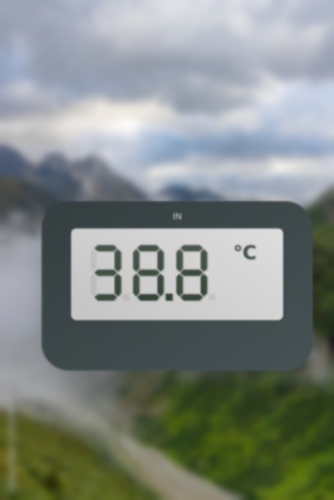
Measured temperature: 38.8 °C
